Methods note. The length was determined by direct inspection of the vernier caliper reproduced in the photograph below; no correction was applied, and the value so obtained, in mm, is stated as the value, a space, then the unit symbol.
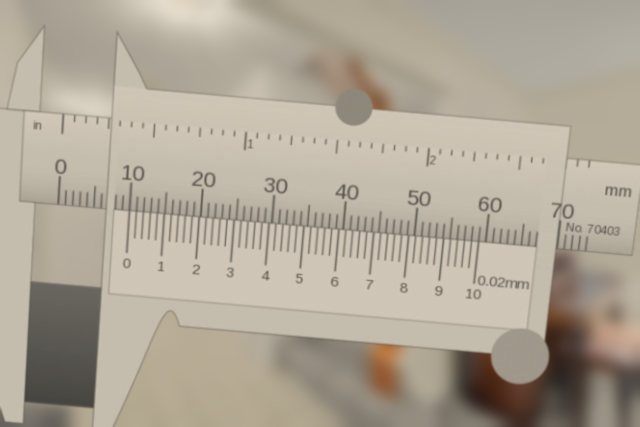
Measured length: 10.0 mm
